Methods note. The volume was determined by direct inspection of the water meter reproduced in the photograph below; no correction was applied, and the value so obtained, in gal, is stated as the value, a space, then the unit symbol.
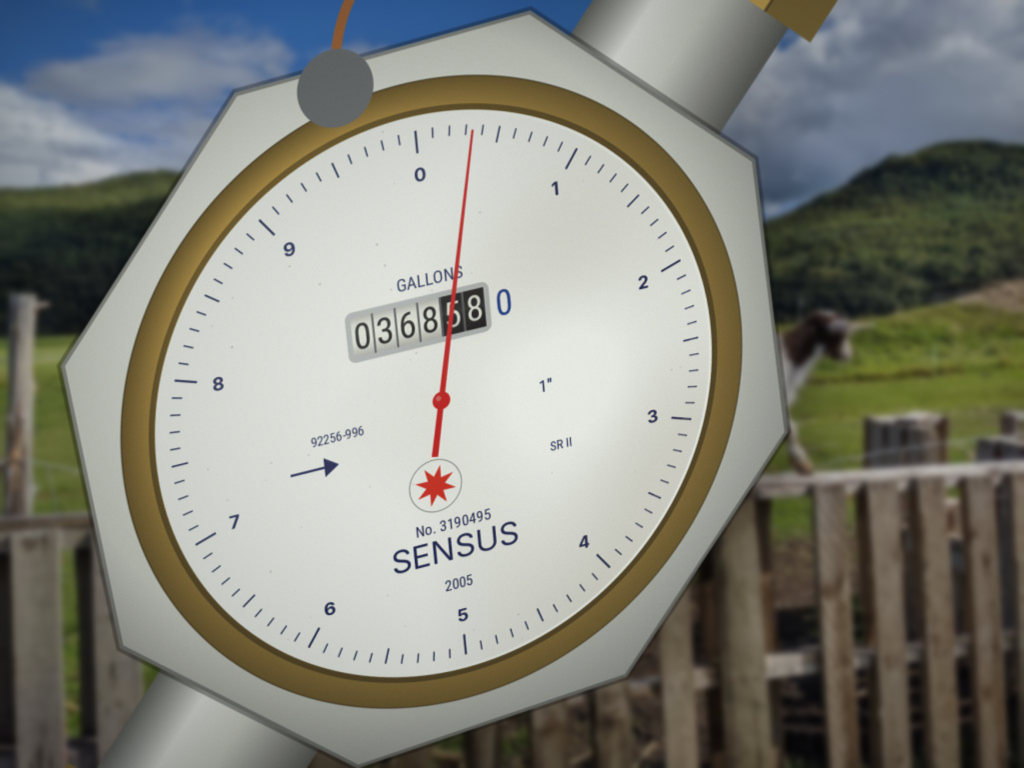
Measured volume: 368580.3 gal
